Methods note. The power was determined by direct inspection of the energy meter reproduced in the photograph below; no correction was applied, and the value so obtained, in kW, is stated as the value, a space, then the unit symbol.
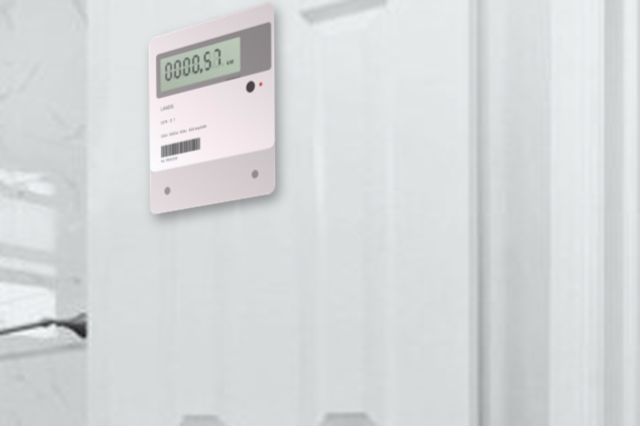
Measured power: 0.57 kW
